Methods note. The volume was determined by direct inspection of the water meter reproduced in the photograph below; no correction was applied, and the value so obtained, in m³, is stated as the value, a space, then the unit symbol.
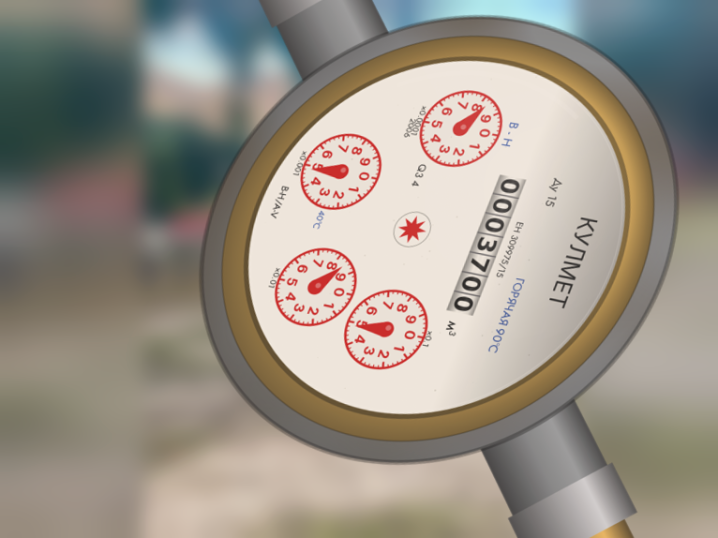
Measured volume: 3700.4848 m³
